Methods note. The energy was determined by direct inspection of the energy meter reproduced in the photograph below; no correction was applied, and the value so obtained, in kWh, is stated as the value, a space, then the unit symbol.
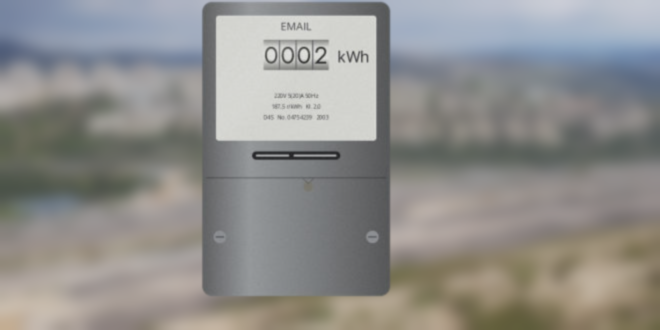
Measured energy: 2 kWh
